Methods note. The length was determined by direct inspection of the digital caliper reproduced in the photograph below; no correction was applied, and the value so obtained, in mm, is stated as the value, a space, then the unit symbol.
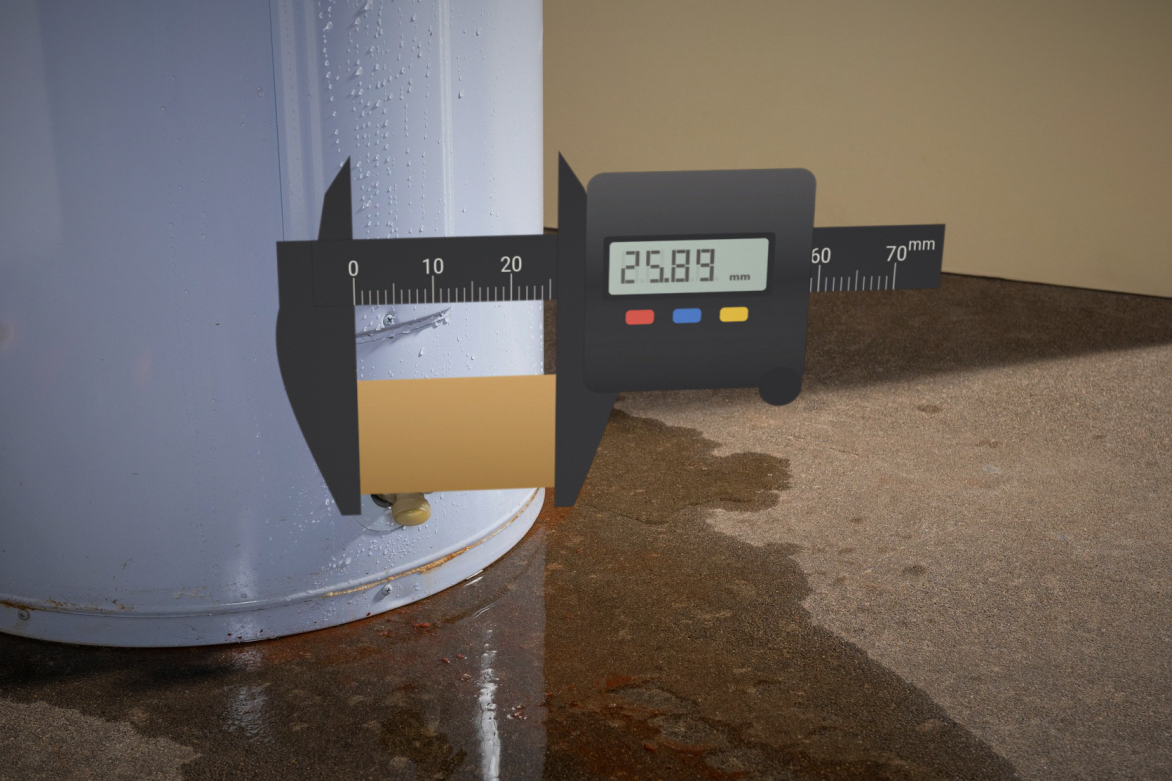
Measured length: 25.89 mm
